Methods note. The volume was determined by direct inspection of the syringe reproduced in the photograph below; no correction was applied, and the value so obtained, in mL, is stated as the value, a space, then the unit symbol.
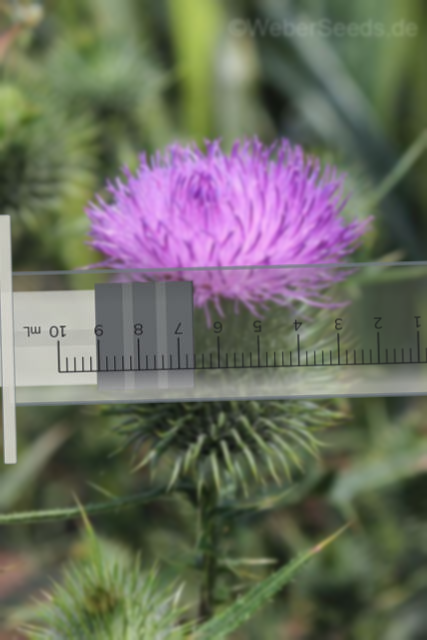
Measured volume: 6.6 mL
